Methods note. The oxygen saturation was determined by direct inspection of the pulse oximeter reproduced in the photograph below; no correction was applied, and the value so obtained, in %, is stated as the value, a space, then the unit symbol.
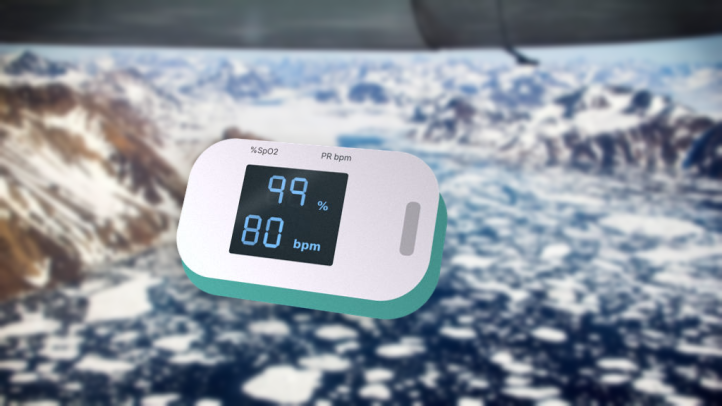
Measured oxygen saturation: 99 %
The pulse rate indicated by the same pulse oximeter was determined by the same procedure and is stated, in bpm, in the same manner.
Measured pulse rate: 80 bpm
